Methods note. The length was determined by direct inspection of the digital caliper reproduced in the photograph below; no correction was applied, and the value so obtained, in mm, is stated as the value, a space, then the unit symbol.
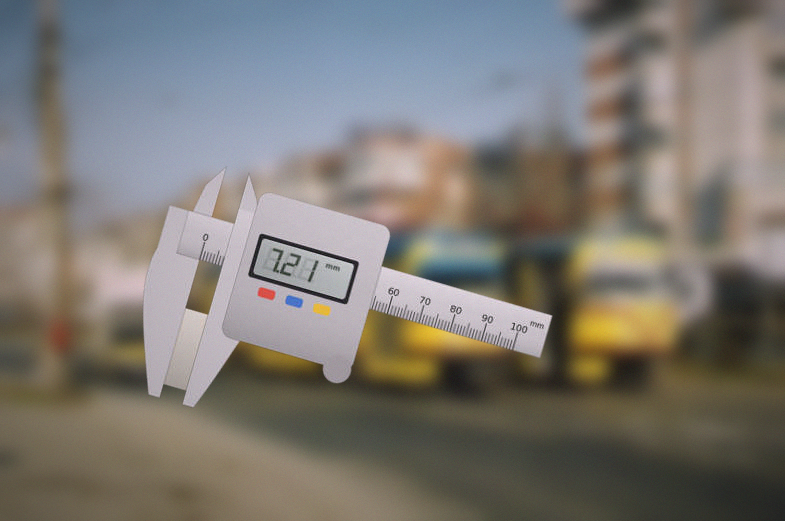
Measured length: 7.21 mm
